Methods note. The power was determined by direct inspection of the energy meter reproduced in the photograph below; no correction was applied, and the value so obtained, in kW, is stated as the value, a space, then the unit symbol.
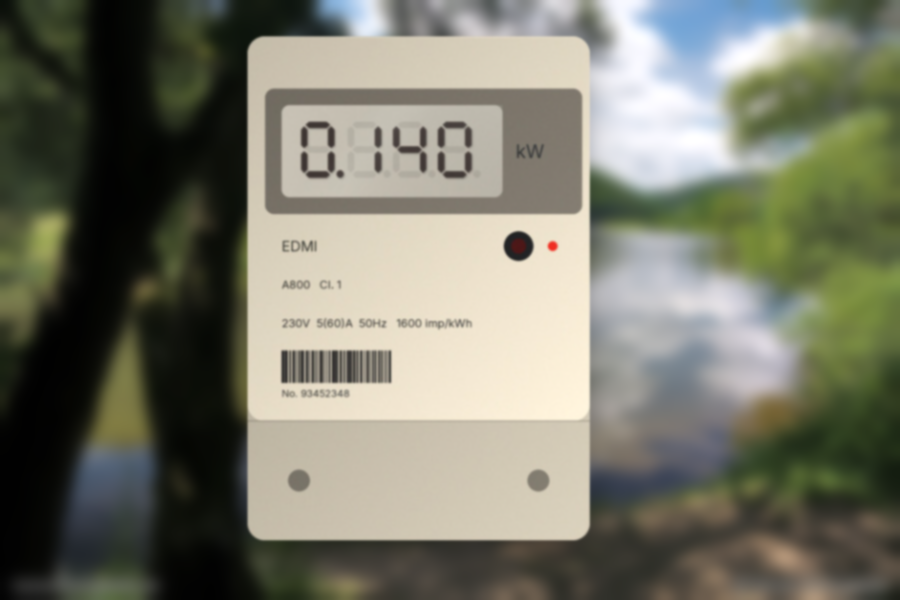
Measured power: 0.140 kW
